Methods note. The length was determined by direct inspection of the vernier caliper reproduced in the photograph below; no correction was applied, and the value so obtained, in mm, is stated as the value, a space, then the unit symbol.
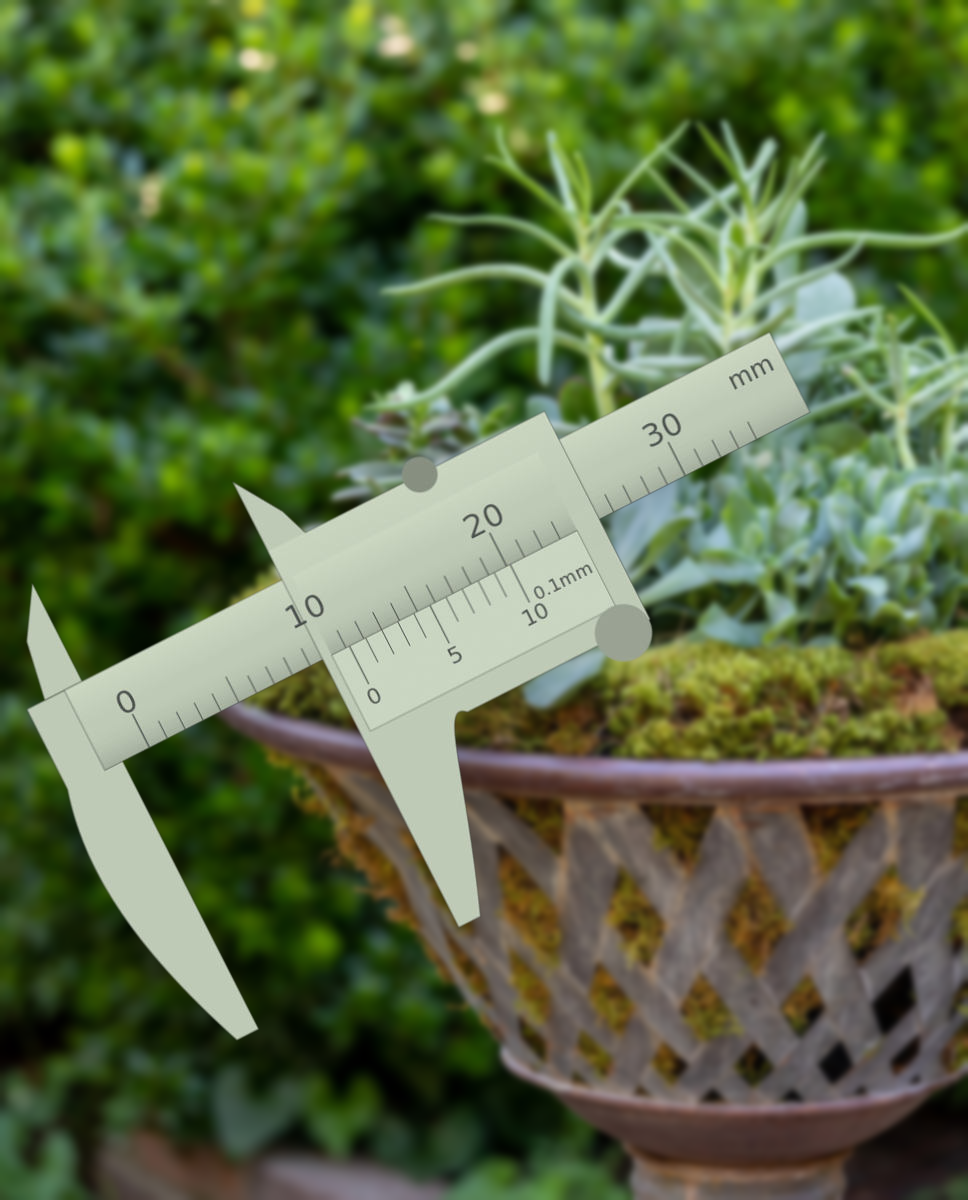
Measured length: 11.2 mm
